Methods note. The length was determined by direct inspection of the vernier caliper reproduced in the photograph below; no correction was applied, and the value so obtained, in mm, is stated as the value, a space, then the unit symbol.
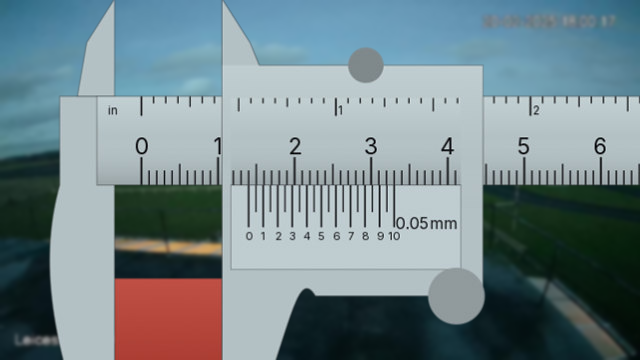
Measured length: 14.0 mm
